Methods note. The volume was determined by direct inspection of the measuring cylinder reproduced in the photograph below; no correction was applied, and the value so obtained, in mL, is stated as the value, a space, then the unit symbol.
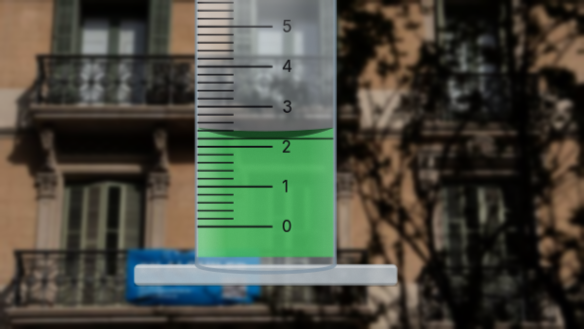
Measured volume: 2.2 mL
